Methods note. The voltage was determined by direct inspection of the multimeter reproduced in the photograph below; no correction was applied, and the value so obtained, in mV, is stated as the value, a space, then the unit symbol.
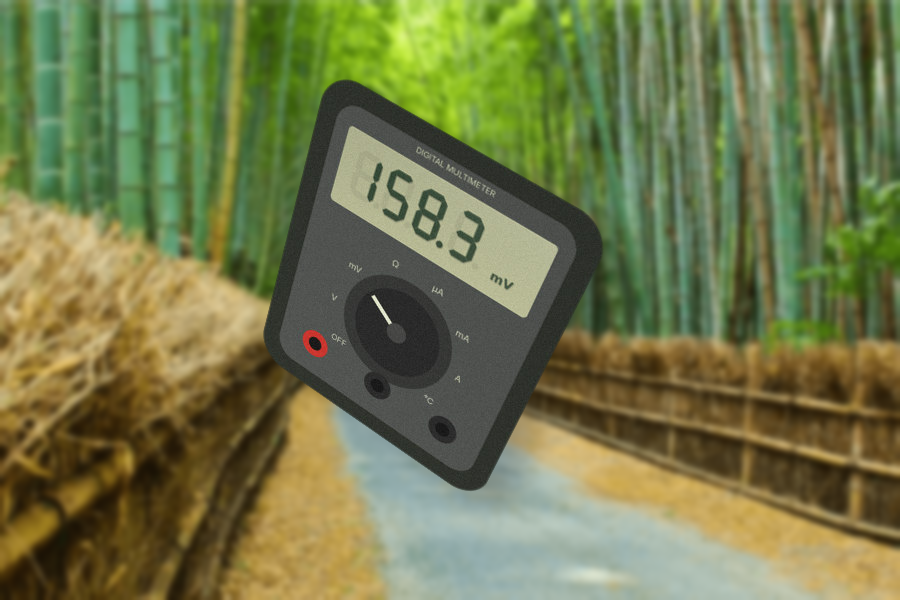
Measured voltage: 158.3 mV
